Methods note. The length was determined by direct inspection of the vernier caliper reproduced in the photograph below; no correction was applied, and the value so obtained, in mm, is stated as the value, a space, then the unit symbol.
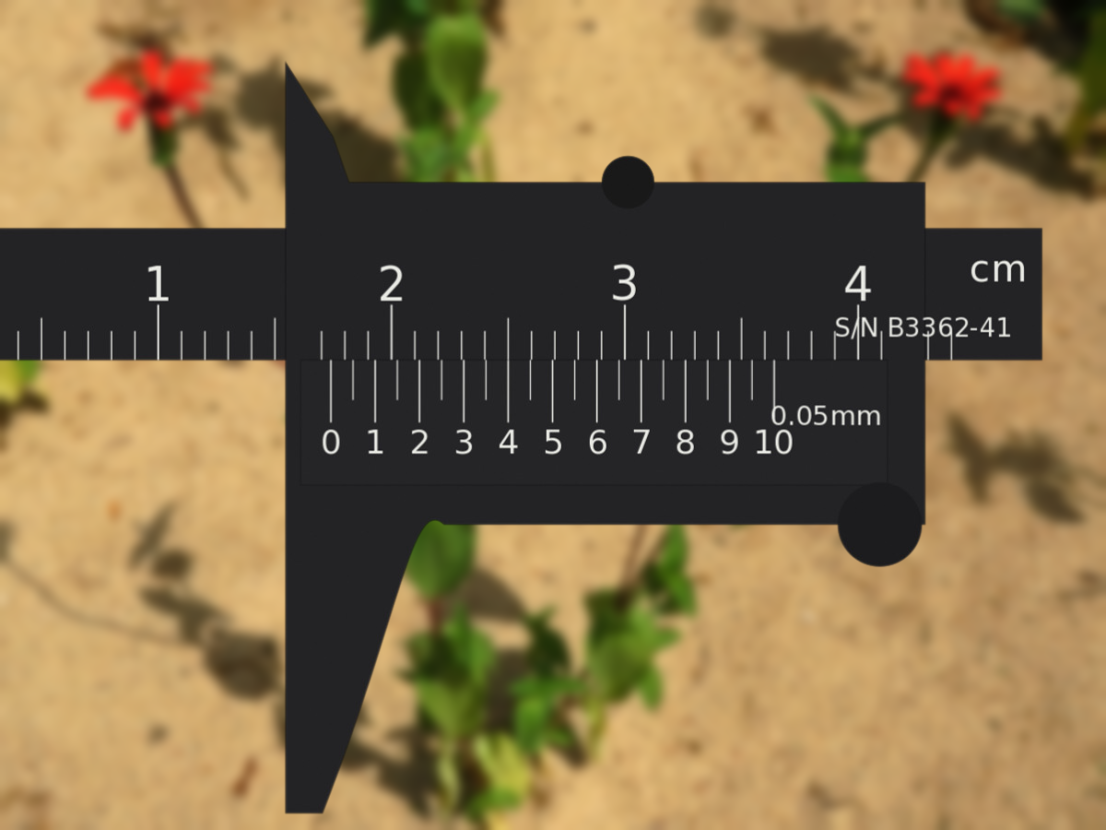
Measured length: 17.40 mm
